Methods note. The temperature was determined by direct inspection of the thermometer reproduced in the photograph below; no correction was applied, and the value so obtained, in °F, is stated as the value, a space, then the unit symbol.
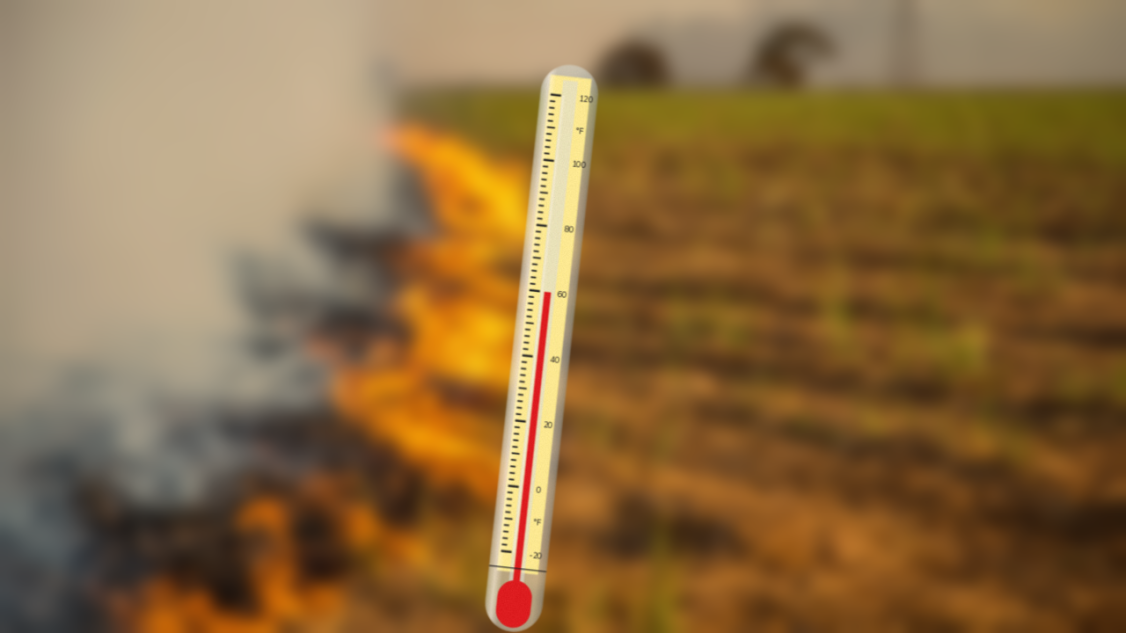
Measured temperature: 60 °F
